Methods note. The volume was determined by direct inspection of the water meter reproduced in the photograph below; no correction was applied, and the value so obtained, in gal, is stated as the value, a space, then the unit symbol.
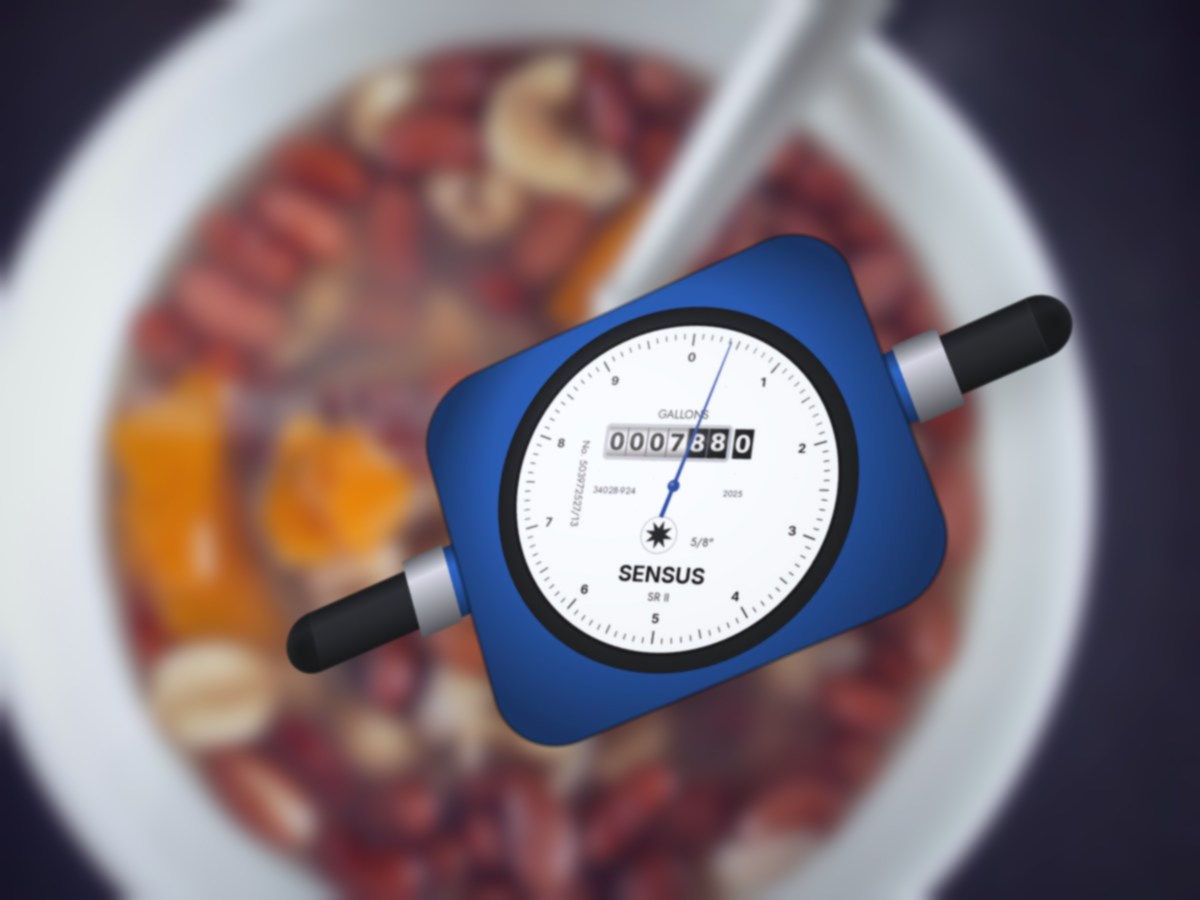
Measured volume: 7880.4 gal
